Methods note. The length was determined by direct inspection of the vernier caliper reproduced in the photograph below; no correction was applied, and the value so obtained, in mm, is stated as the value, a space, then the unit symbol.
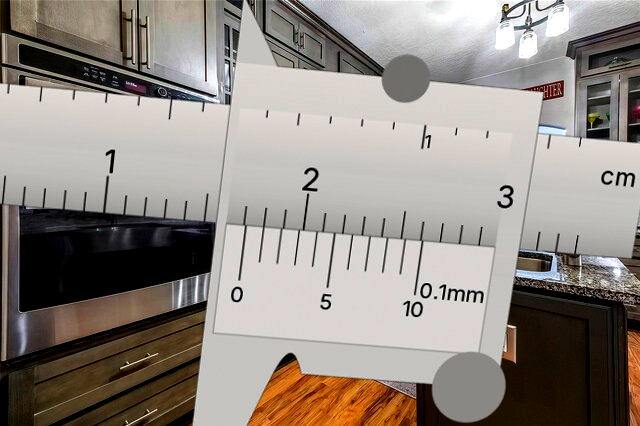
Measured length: 17.1 mm
